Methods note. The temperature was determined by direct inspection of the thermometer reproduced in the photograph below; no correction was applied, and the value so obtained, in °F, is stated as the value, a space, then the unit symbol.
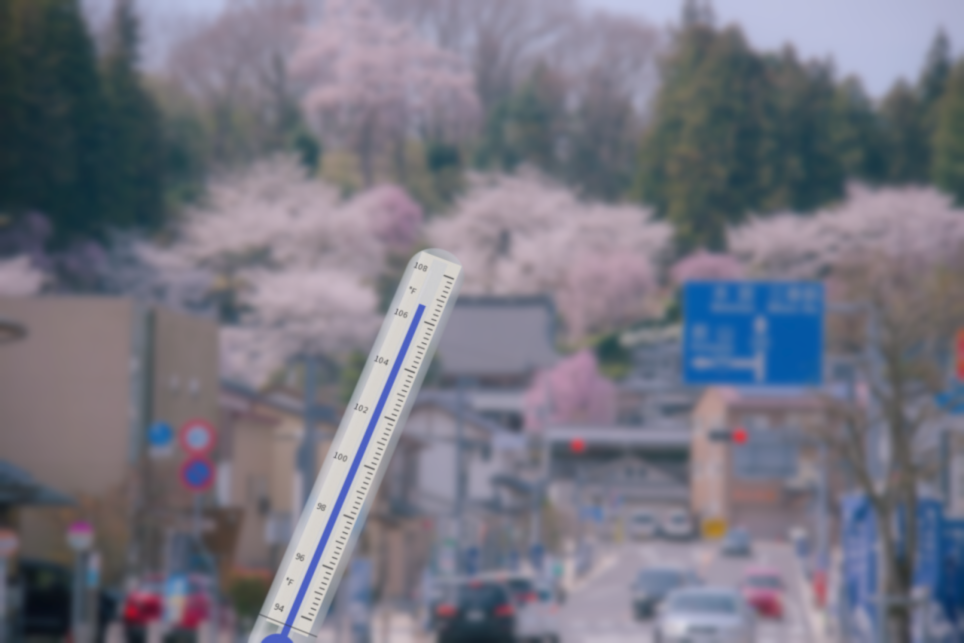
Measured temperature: 106.6 °F
